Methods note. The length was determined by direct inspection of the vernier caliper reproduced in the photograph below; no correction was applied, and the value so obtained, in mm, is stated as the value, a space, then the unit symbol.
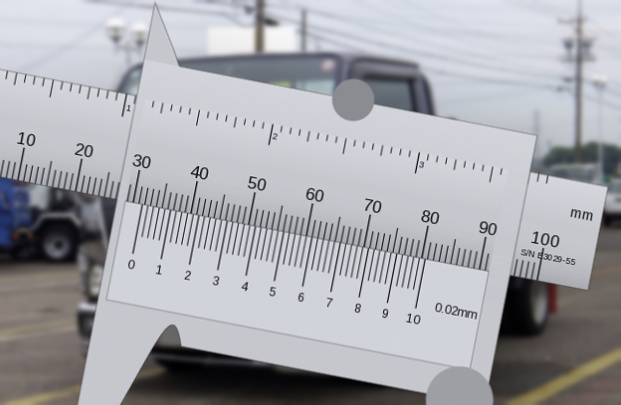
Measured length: 31.6 mm
